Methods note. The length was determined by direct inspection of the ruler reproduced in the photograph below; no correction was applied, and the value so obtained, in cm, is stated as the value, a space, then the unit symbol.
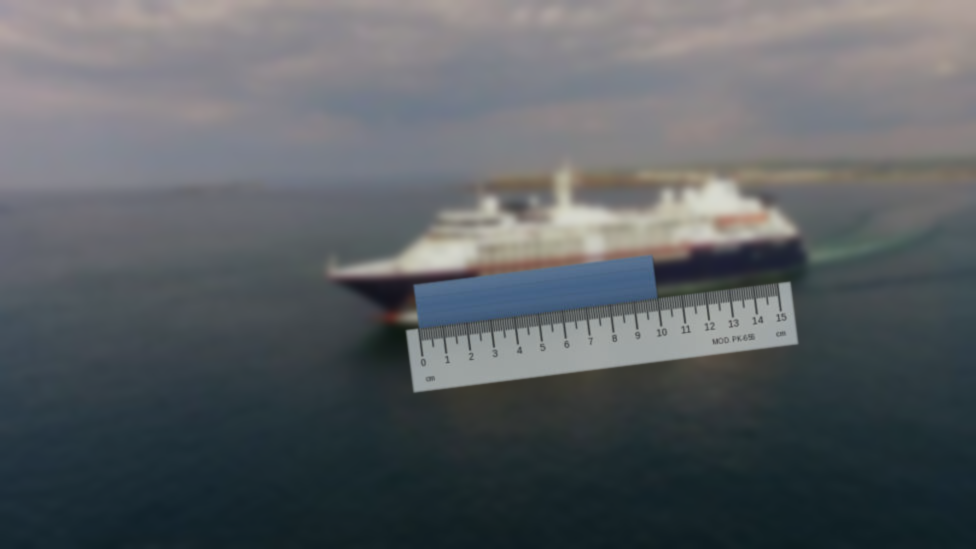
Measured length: 10 cm
